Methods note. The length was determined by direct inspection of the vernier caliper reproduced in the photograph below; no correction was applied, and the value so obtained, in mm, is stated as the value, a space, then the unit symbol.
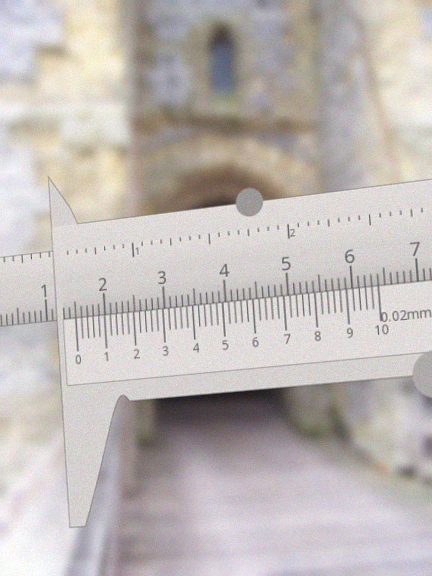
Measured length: 15.0 mm
